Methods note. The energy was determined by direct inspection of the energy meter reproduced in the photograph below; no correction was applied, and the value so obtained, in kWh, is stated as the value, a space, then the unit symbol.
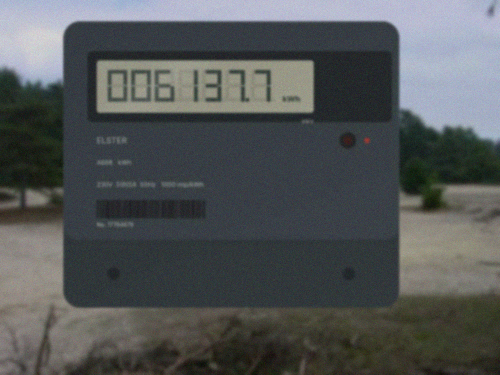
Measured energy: 6137.7 kWh
